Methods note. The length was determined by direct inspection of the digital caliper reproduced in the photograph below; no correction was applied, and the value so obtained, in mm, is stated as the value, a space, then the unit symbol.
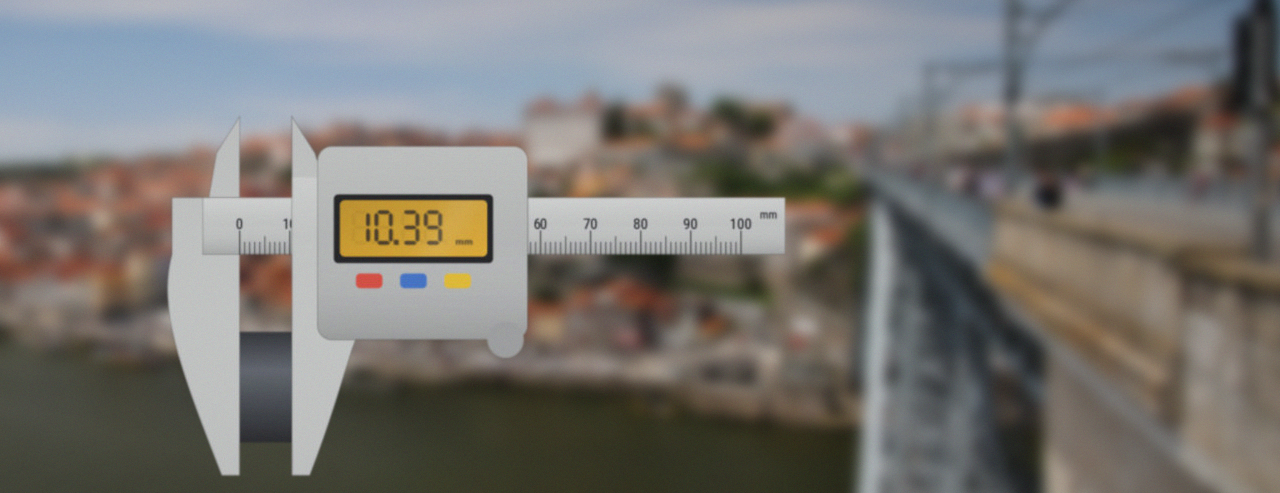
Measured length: 10.39 mm
